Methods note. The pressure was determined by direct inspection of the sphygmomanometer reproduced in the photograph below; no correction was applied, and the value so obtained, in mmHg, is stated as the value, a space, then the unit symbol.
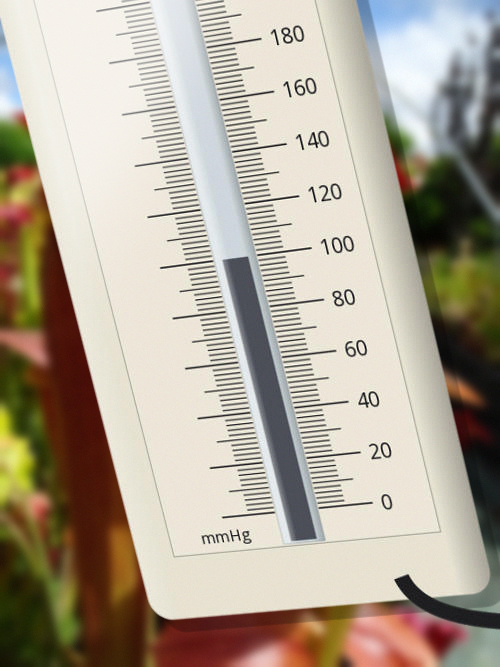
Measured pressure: 100 mmHg
